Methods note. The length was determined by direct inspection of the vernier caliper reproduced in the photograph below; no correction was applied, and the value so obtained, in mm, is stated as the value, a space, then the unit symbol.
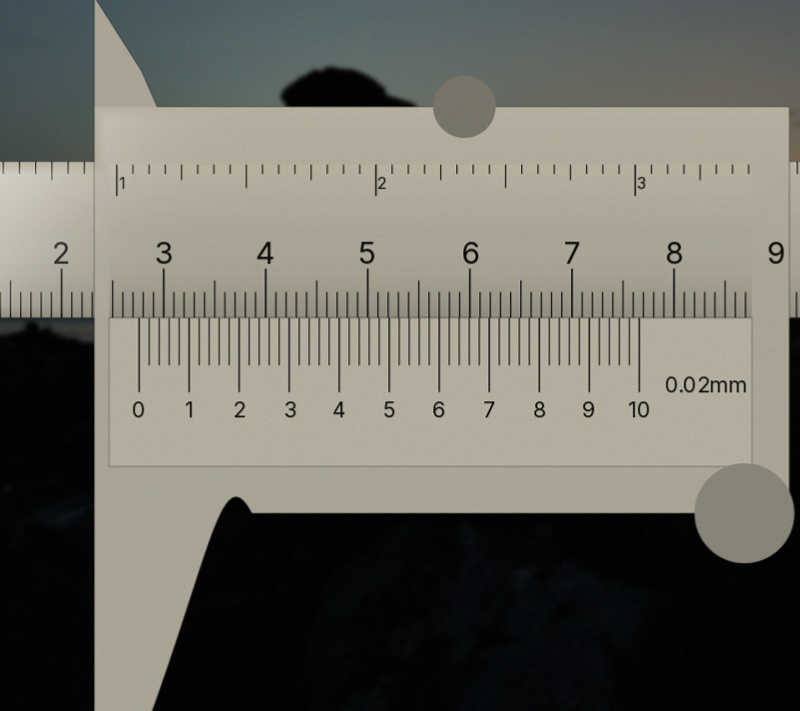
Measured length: 27.6 mm
